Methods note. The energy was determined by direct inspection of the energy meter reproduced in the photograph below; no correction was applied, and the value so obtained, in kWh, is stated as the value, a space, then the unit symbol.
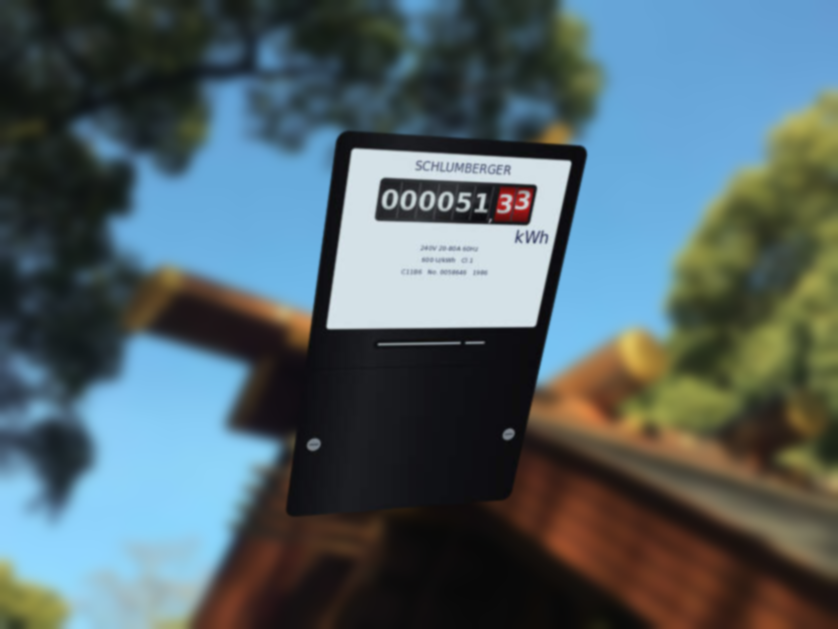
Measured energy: 51.33 kWh
